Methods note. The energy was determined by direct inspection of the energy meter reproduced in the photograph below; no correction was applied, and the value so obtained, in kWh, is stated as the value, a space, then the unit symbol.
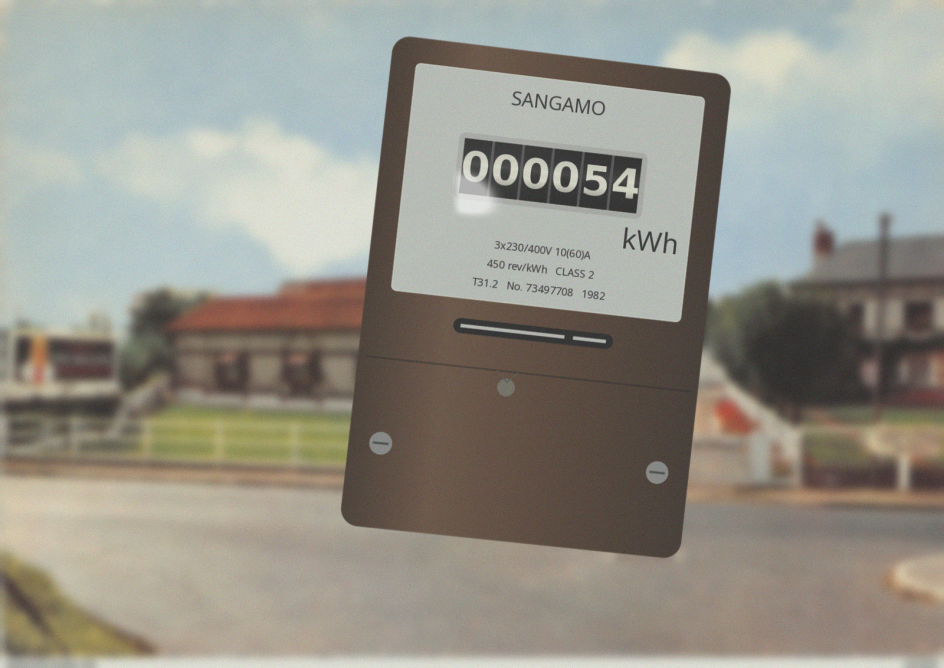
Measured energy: 54 kWh
